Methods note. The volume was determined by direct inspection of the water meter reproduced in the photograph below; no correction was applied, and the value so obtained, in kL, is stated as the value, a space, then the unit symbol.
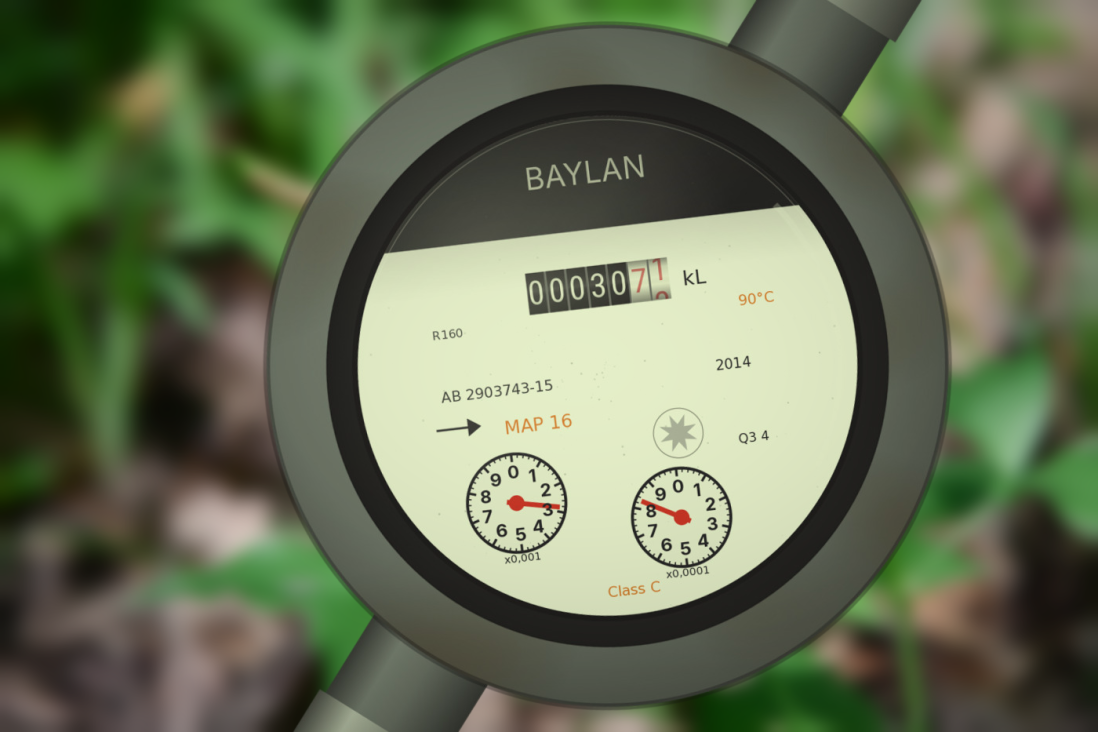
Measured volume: 30.7128 kL
